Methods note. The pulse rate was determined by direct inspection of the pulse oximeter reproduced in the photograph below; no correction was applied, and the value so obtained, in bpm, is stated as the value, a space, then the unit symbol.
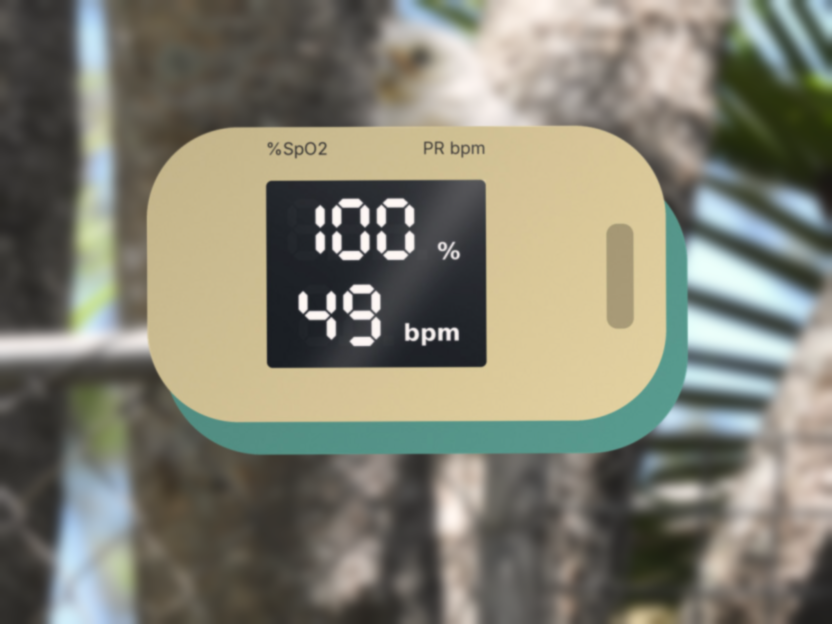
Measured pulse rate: 49 bpm
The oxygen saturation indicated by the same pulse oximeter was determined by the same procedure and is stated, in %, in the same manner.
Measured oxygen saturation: 100 %
